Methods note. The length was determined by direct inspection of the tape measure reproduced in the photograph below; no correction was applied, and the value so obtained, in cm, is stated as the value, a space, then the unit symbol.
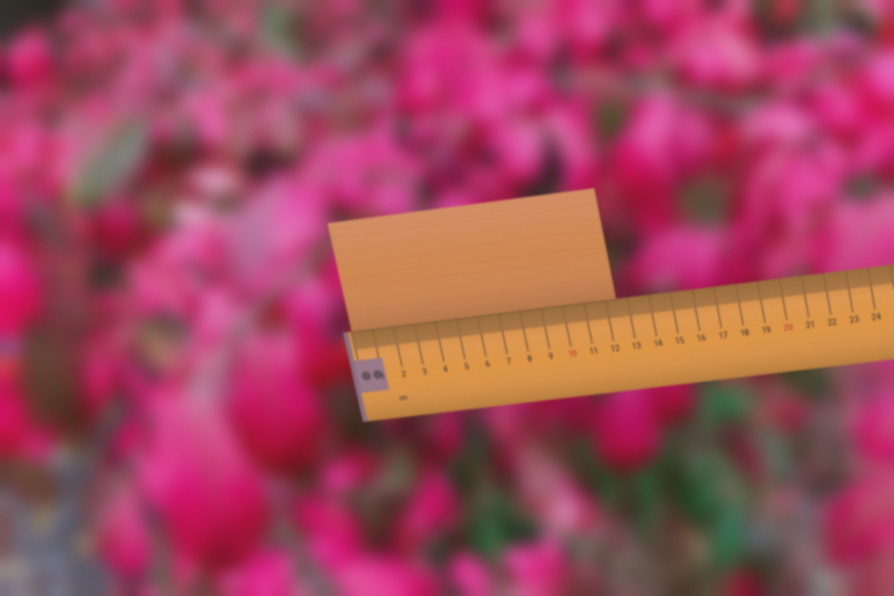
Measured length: 12.5 cm
